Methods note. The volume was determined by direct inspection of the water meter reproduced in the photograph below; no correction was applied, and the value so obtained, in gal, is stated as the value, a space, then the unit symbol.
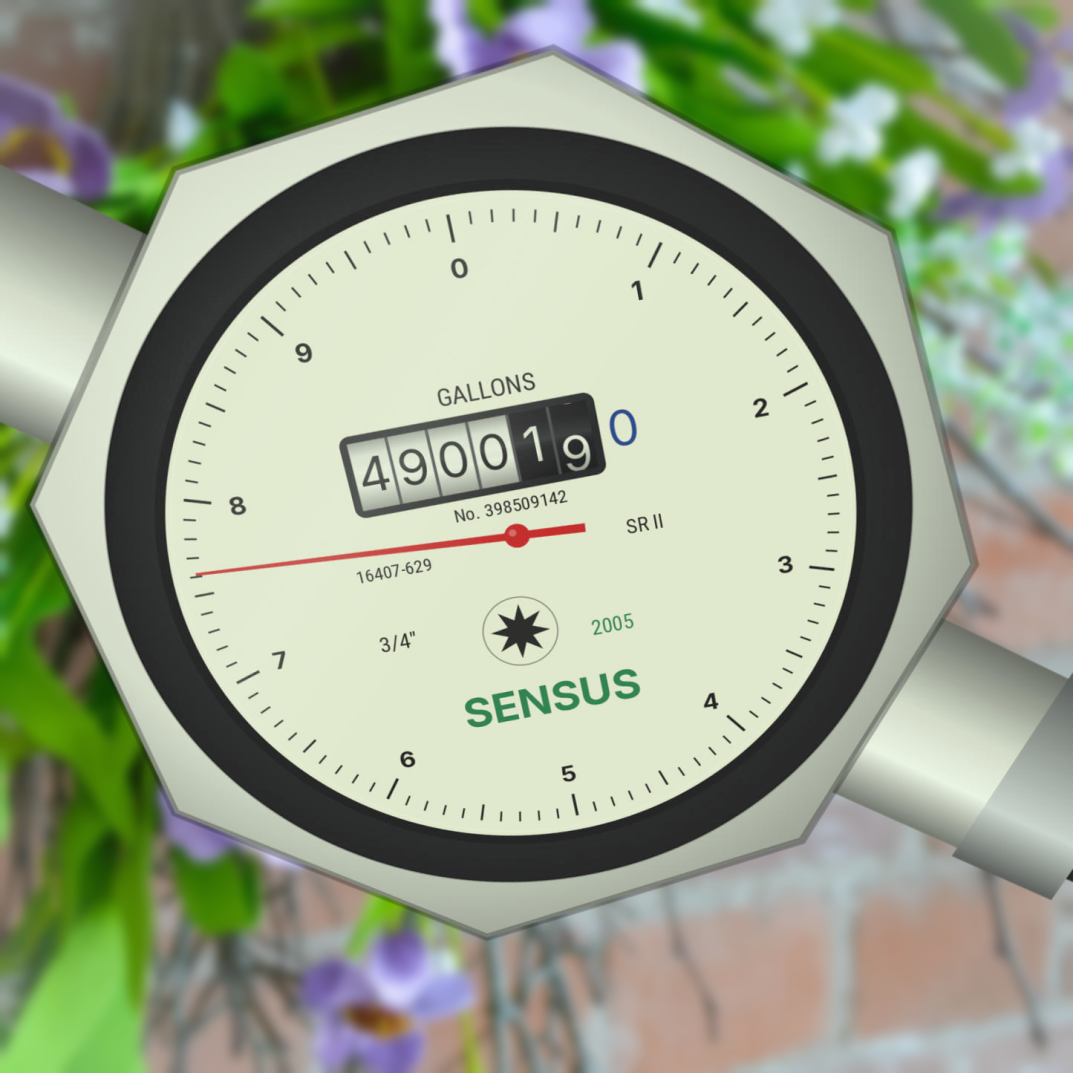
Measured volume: 4900187.6 gal
